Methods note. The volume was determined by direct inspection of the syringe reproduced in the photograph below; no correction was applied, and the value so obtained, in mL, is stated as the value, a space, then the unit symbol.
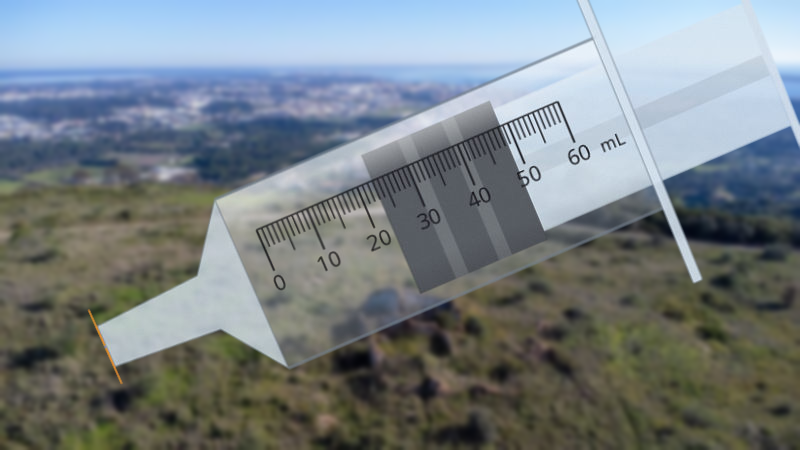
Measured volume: 23 mL
